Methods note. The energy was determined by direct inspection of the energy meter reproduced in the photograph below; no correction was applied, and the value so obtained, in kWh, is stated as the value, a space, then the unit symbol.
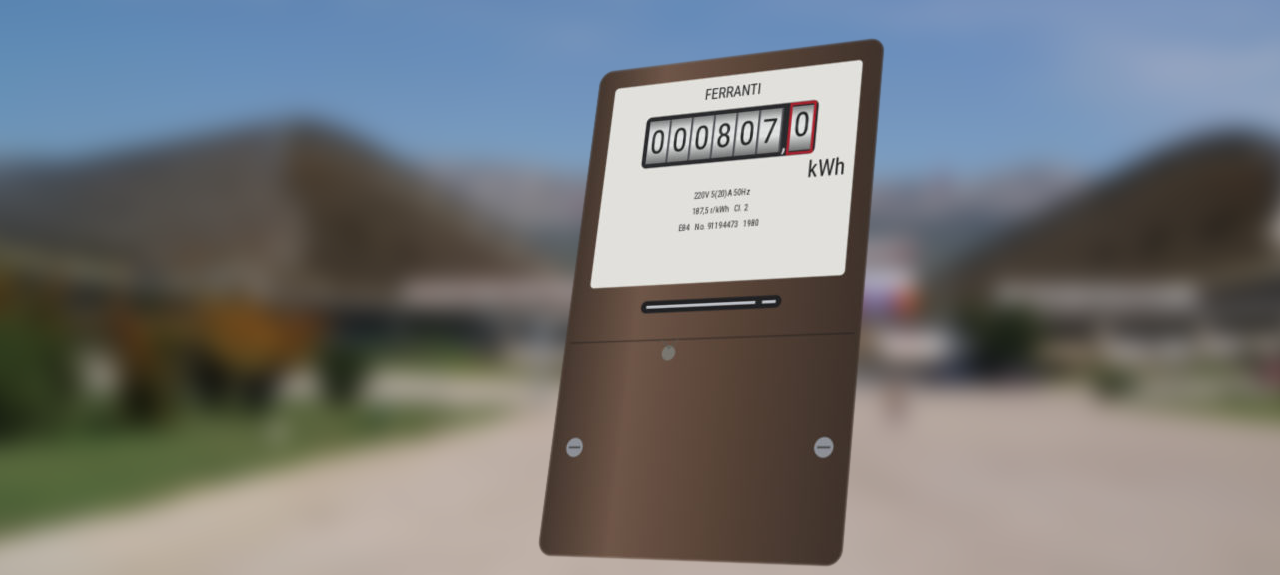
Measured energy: 807.0 kWh
